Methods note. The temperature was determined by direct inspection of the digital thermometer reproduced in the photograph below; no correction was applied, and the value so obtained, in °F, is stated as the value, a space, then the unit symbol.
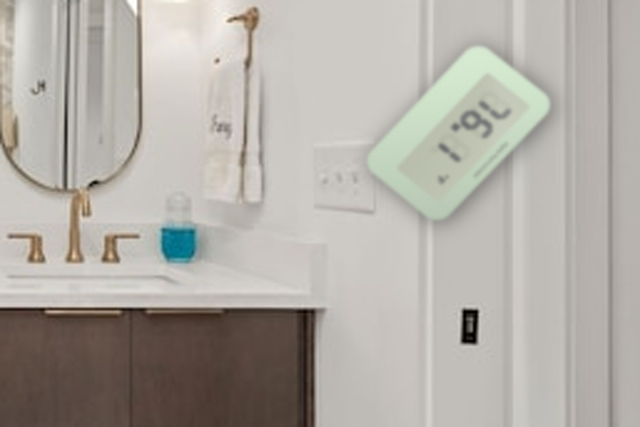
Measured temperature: 76.1 °F
